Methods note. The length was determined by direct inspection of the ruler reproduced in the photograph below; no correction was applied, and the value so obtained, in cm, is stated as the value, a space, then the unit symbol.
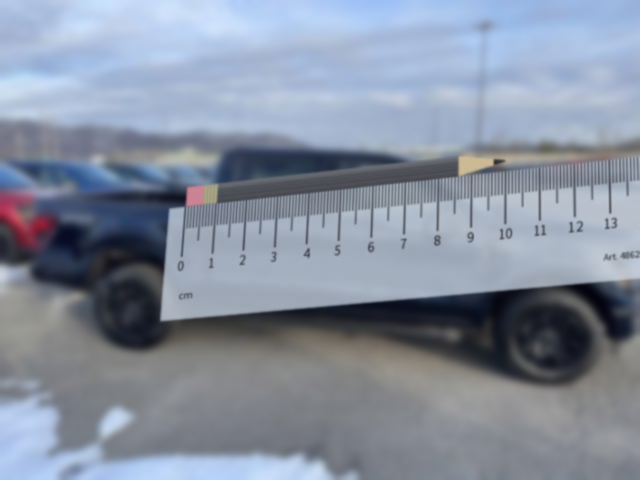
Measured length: 10 cm
